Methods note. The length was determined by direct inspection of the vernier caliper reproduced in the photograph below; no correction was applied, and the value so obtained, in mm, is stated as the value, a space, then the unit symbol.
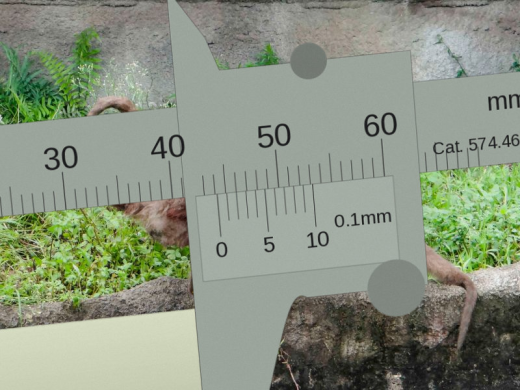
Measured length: 44.2 mm
